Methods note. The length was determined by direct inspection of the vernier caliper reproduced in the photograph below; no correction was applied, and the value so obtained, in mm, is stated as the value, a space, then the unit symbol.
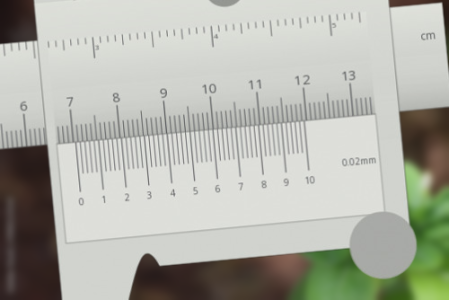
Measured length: 70.5 mm
